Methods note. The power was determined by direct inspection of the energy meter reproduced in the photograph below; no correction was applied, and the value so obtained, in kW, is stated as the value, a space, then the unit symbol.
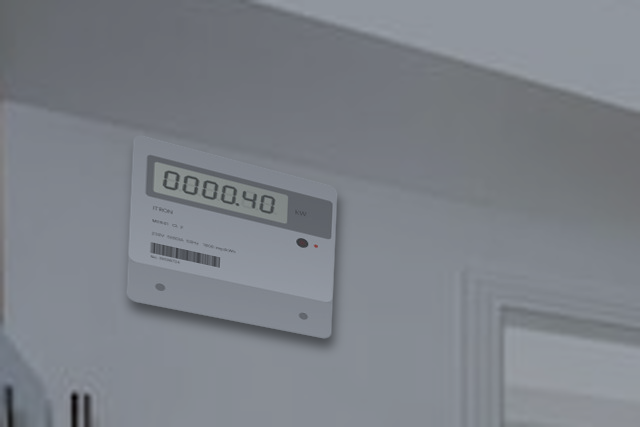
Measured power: 0.40 kW
